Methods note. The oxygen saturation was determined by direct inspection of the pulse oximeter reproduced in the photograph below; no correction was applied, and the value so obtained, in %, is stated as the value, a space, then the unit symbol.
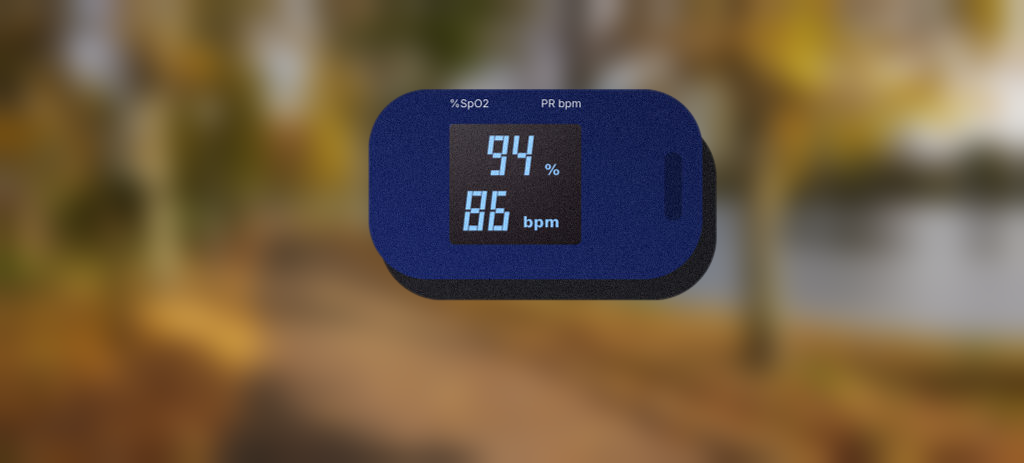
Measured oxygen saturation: 94 %
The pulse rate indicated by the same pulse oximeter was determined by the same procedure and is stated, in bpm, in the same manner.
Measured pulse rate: 86 bpm
